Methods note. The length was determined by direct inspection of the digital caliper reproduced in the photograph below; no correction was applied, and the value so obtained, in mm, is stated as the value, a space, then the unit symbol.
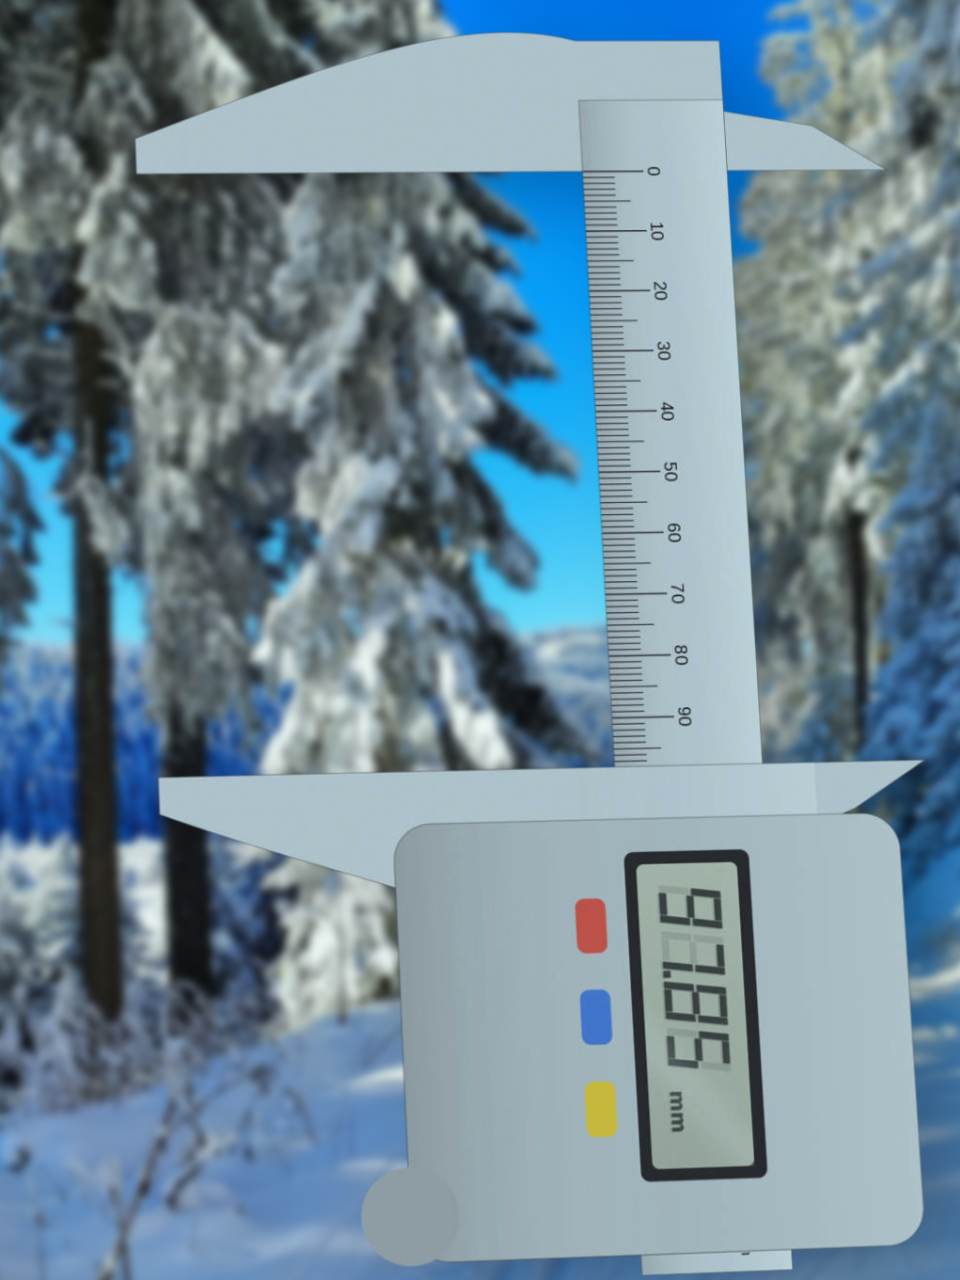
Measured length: 97.85 mm
